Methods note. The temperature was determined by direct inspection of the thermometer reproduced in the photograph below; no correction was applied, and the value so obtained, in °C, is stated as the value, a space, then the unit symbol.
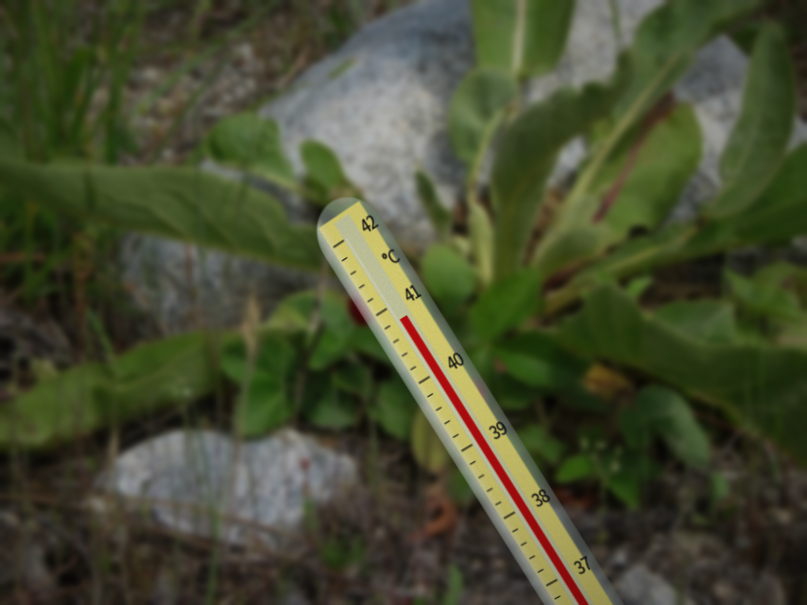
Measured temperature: 40.8 °C
